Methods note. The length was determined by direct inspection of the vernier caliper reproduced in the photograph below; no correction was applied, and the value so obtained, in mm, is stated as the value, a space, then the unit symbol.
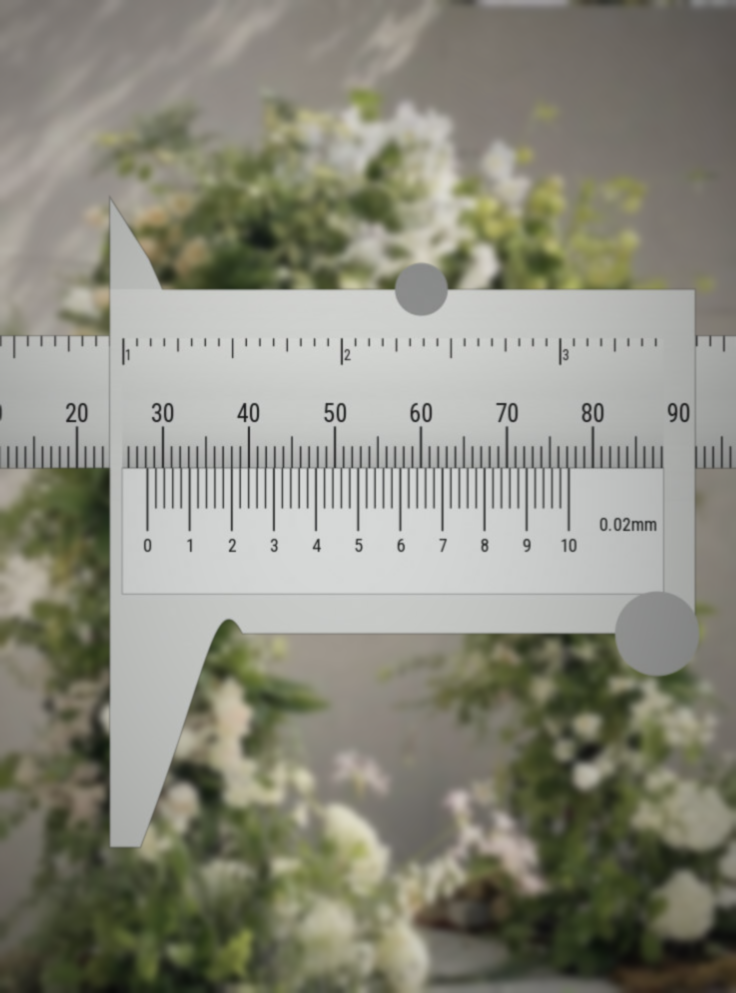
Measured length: 28.2 mm
